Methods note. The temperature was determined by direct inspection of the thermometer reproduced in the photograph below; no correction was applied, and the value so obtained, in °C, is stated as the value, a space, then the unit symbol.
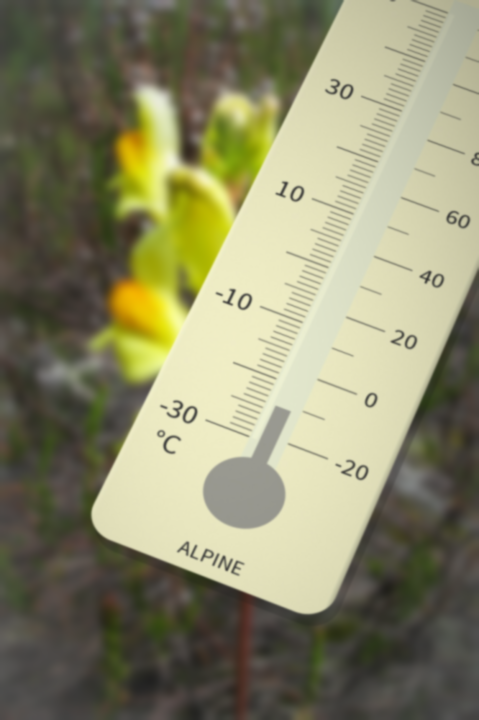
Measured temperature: -24 °C
